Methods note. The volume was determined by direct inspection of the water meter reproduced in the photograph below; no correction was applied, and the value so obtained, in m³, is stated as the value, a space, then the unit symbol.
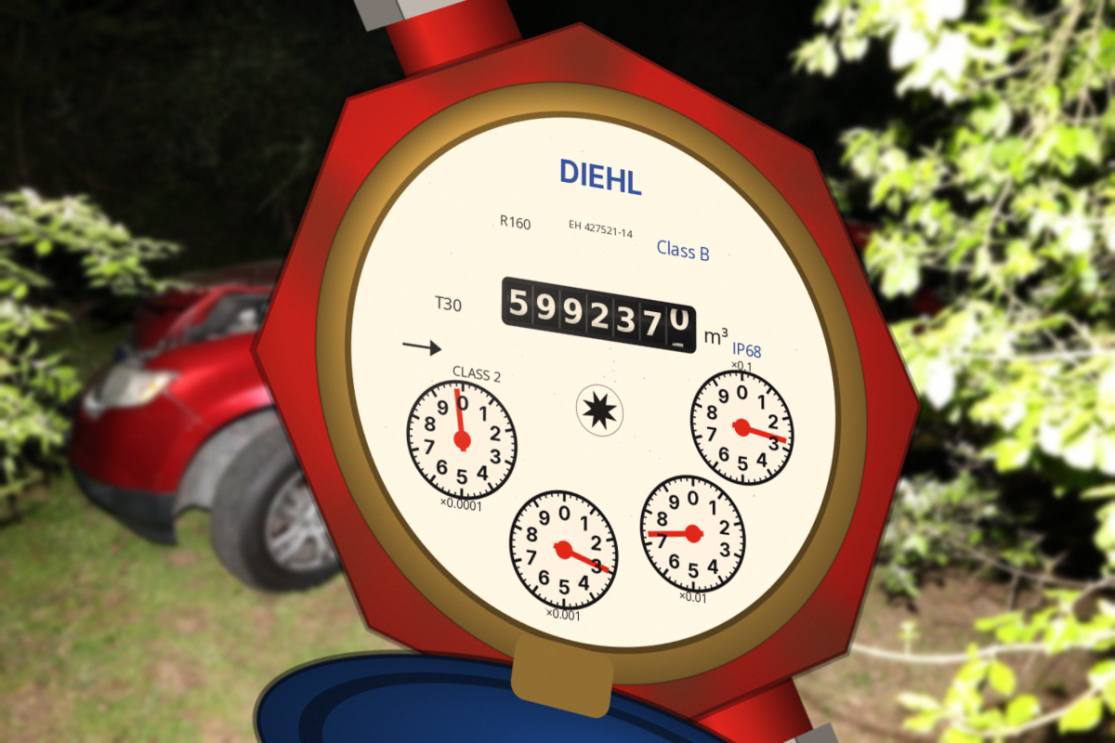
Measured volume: 5992370.2729 m³
